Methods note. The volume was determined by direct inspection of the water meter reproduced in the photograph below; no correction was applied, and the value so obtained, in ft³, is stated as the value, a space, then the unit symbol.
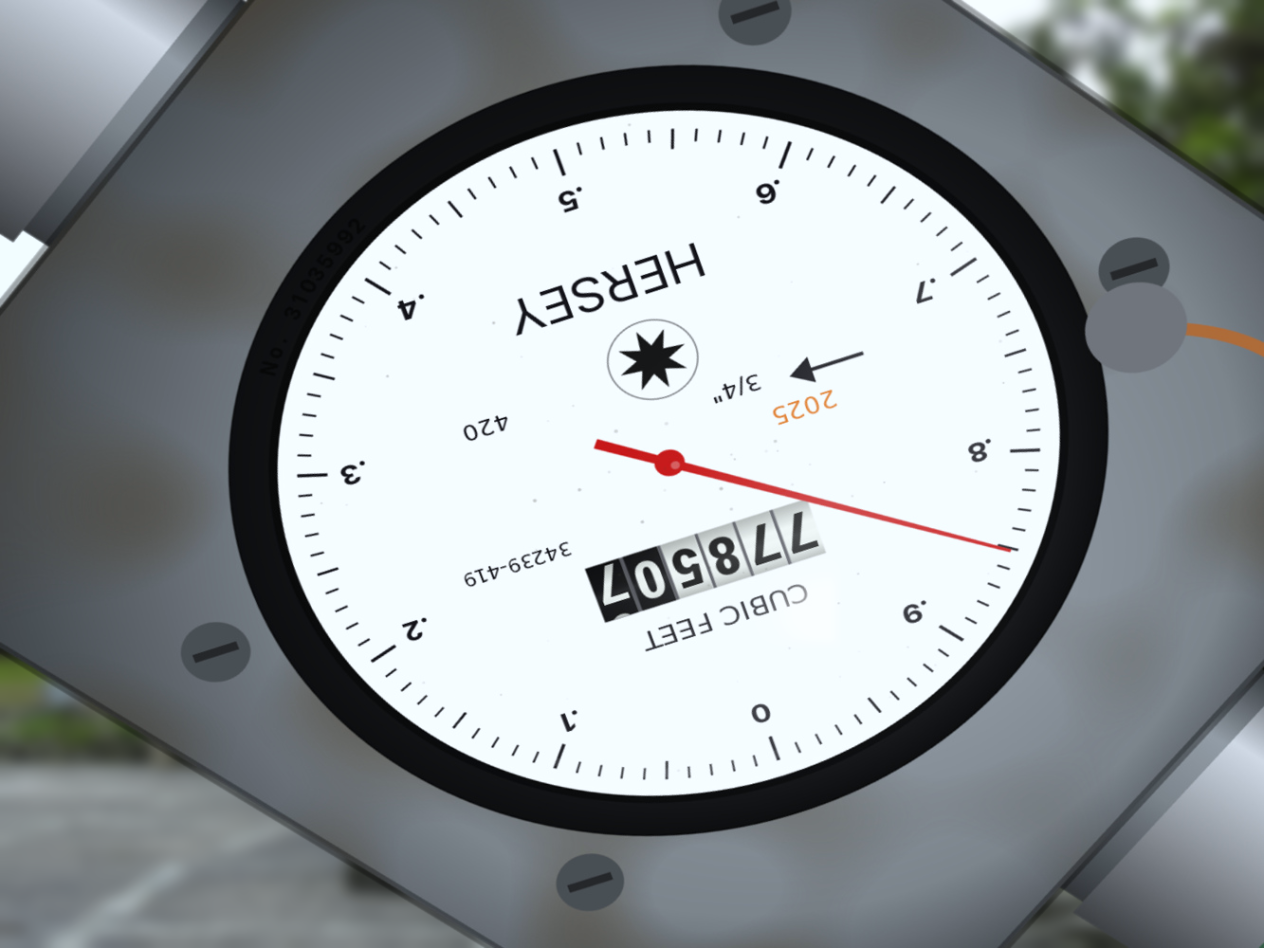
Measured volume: 778506.85 ft³
